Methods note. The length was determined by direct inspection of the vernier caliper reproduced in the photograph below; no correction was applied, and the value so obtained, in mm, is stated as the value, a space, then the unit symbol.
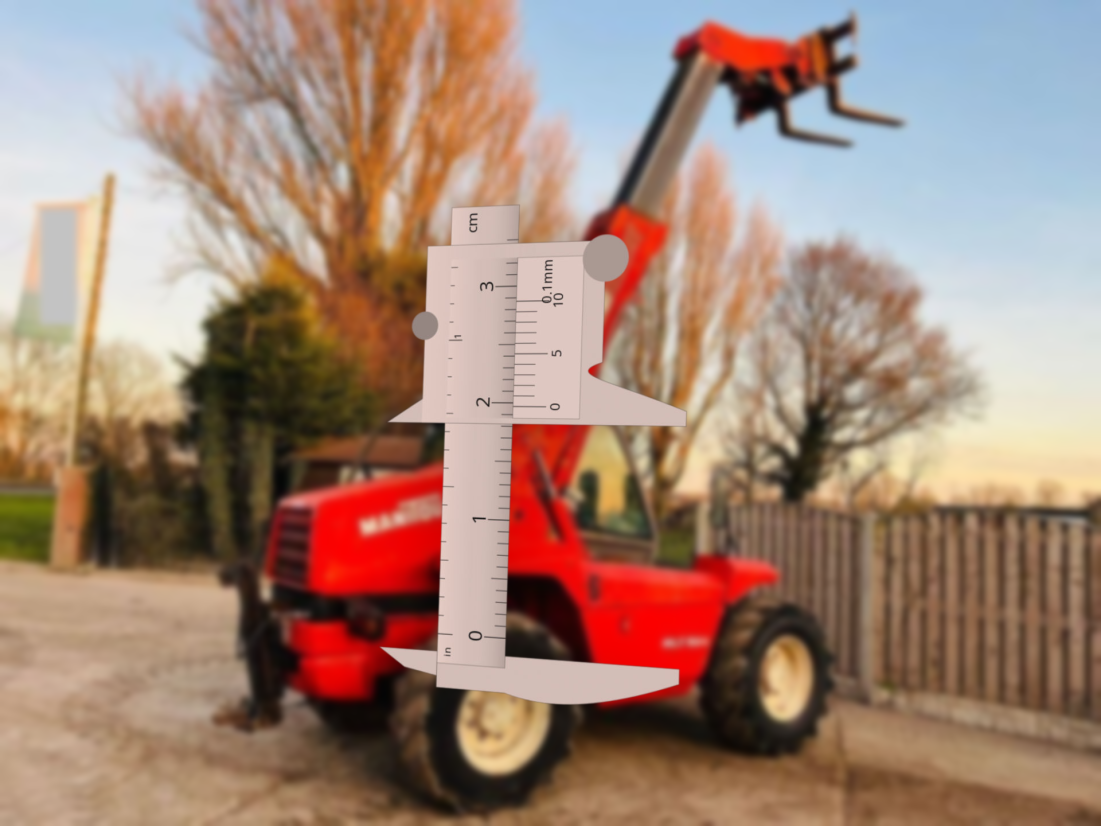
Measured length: 19.7 mm
